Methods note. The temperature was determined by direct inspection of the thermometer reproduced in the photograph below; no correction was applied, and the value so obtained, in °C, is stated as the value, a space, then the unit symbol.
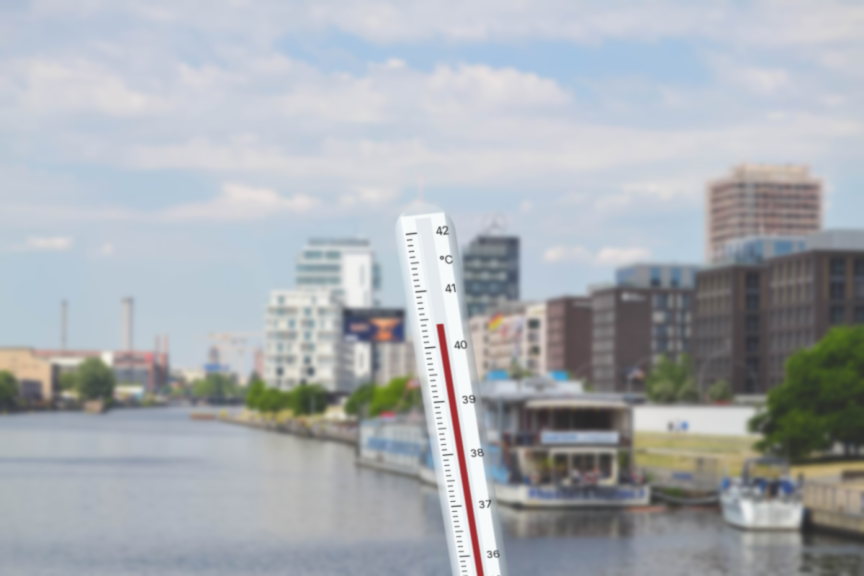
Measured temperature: 40.4 °C
